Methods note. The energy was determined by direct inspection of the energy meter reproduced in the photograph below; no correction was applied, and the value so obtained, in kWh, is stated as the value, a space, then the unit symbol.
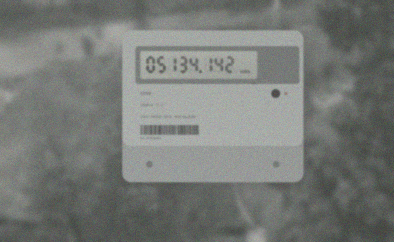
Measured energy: 5134.142 kWh
